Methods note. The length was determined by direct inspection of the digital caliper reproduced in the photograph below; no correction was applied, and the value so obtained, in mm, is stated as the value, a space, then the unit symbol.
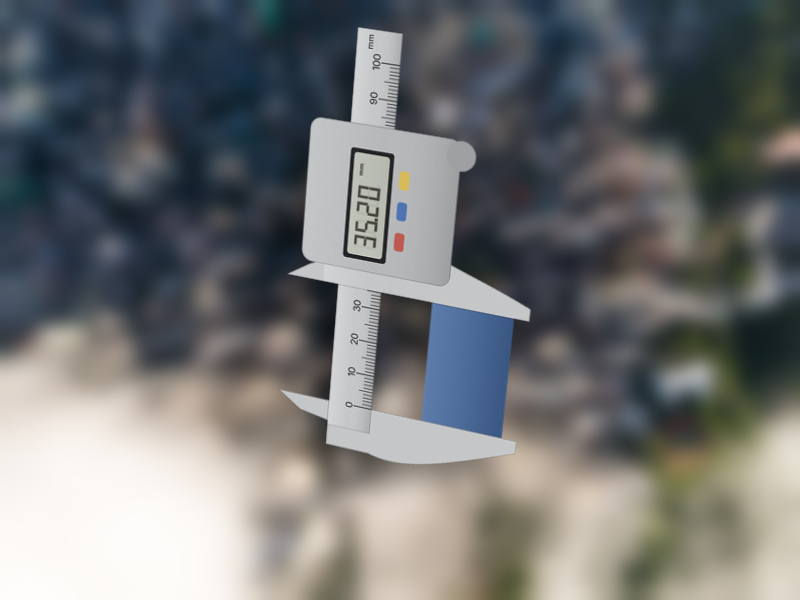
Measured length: 35.20 mm
